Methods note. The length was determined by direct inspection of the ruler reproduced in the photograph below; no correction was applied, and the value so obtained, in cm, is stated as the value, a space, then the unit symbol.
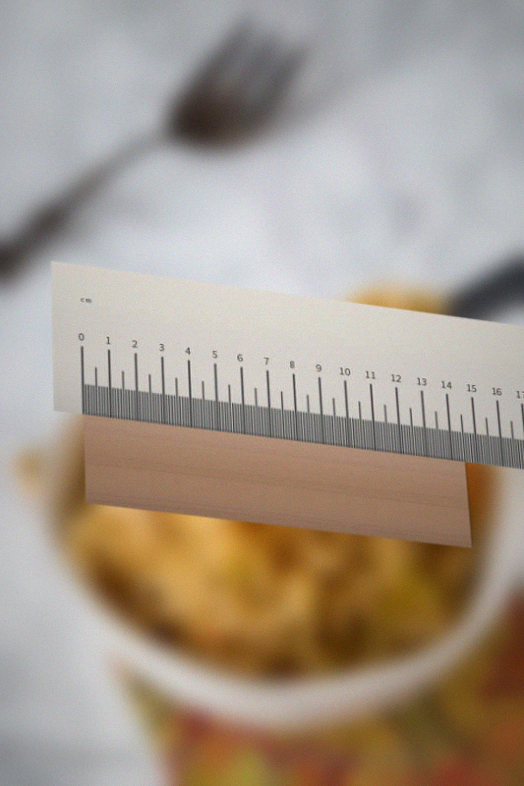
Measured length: 14.5 cm
